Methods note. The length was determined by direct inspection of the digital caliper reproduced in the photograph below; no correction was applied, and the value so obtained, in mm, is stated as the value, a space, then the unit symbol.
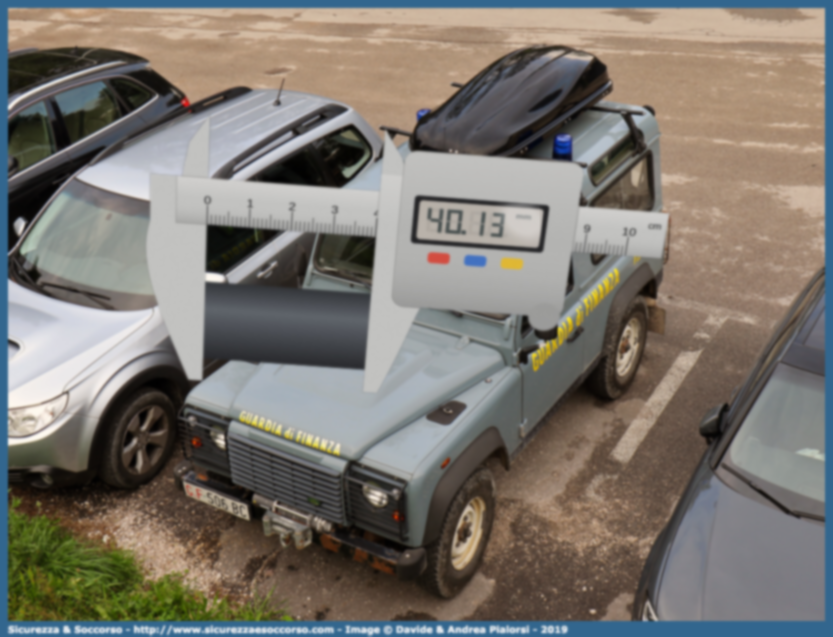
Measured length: 40.13 mm
